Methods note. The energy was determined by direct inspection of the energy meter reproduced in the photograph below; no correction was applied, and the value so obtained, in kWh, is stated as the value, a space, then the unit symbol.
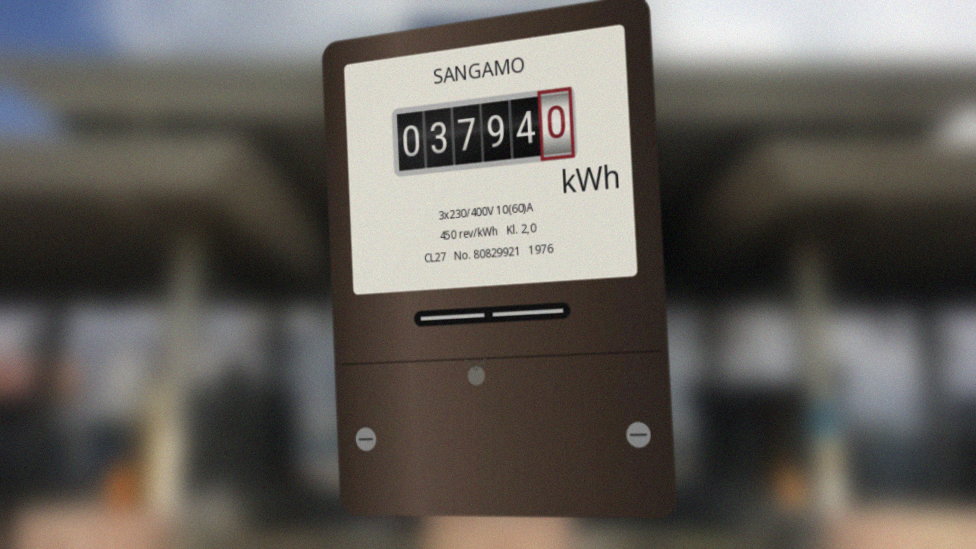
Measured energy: 3794.0 kWh
